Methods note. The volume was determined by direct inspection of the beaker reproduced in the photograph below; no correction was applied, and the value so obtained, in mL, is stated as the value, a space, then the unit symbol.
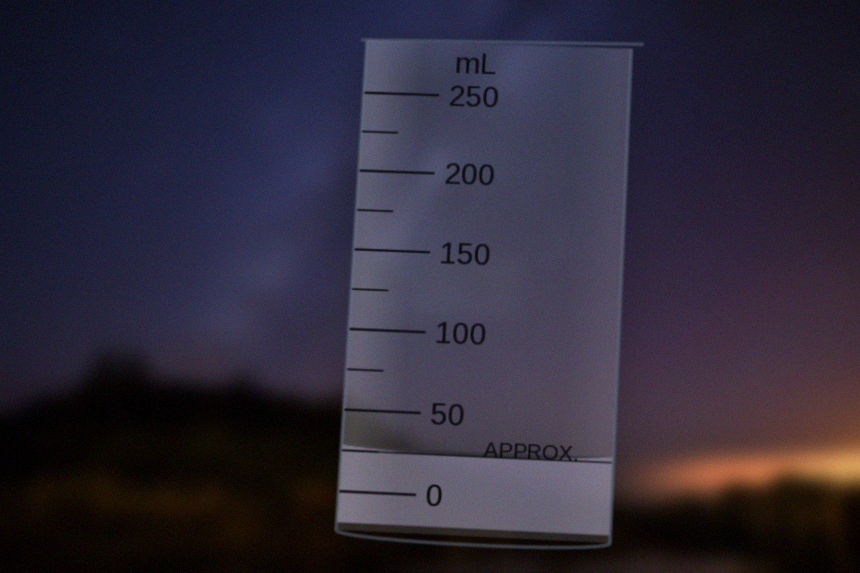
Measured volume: 25 mL
